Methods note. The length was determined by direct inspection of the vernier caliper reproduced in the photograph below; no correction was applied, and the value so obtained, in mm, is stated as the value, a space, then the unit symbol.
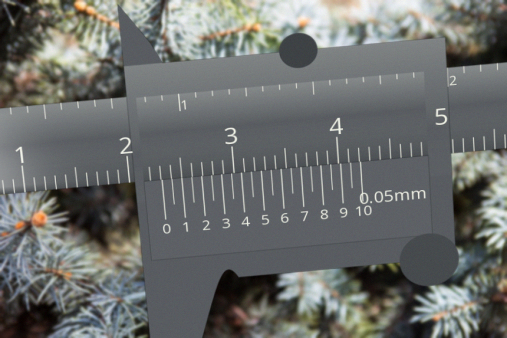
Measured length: 23.1 mm
